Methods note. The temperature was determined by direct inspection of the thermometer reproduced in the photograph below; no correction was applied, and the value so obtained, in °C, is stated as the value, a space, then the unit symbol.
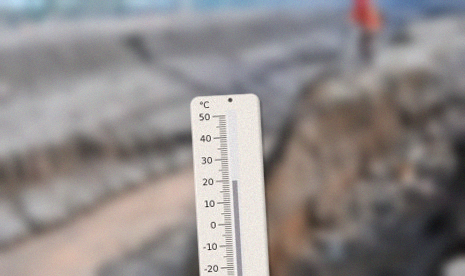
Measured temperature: 20 °C
